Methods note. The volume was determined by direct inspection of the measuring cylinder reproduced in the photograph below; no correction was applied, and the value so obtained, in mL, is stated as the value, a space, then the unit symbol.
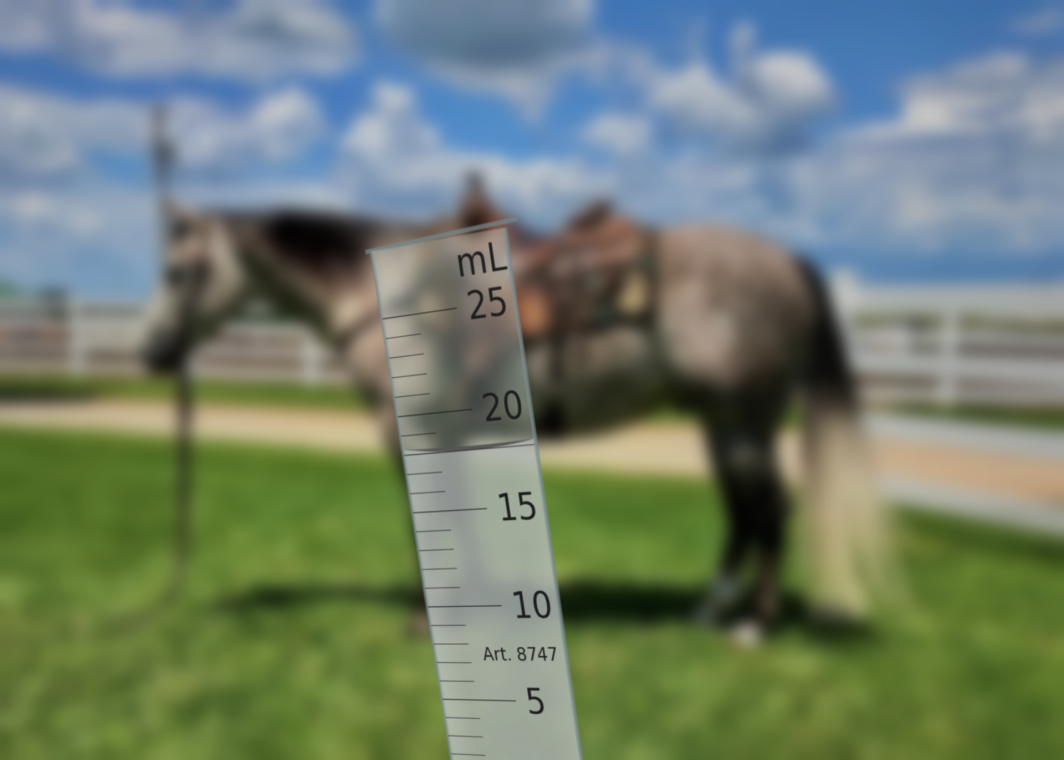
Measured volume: 18 mL
